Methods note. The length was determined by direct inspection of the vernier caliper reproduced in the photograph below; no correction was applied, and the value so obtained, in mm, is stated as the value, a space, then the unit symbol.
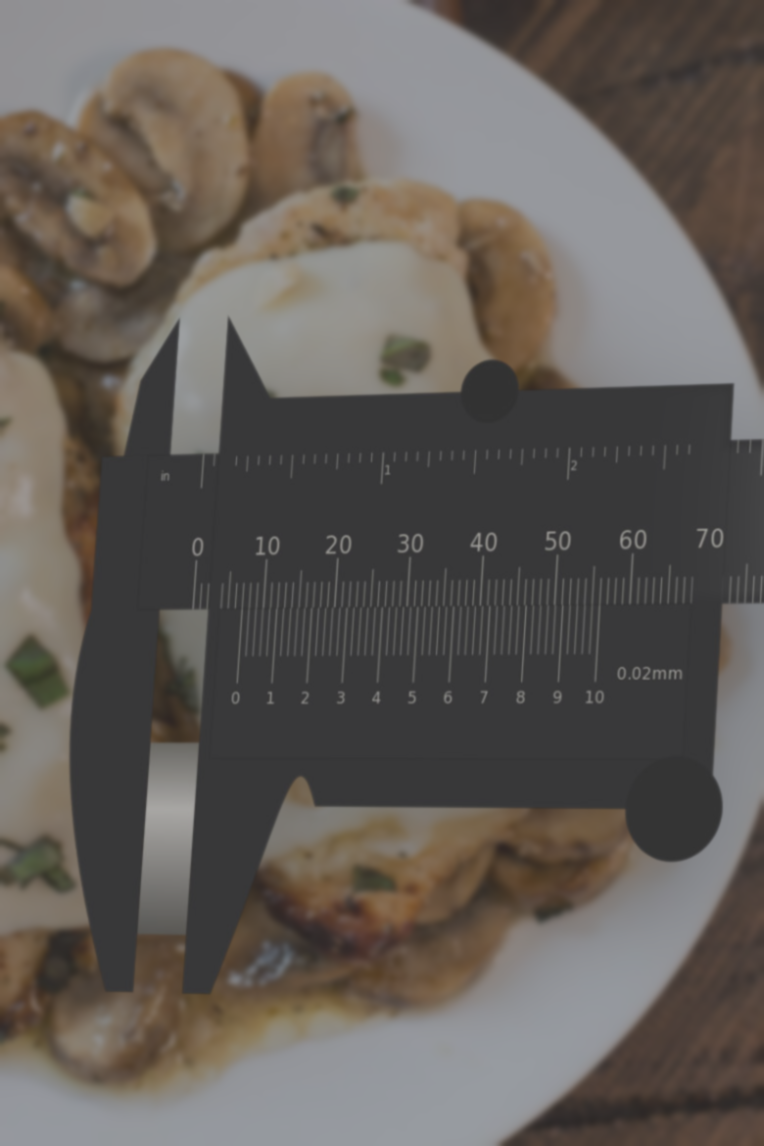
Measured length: 7.0 mm
